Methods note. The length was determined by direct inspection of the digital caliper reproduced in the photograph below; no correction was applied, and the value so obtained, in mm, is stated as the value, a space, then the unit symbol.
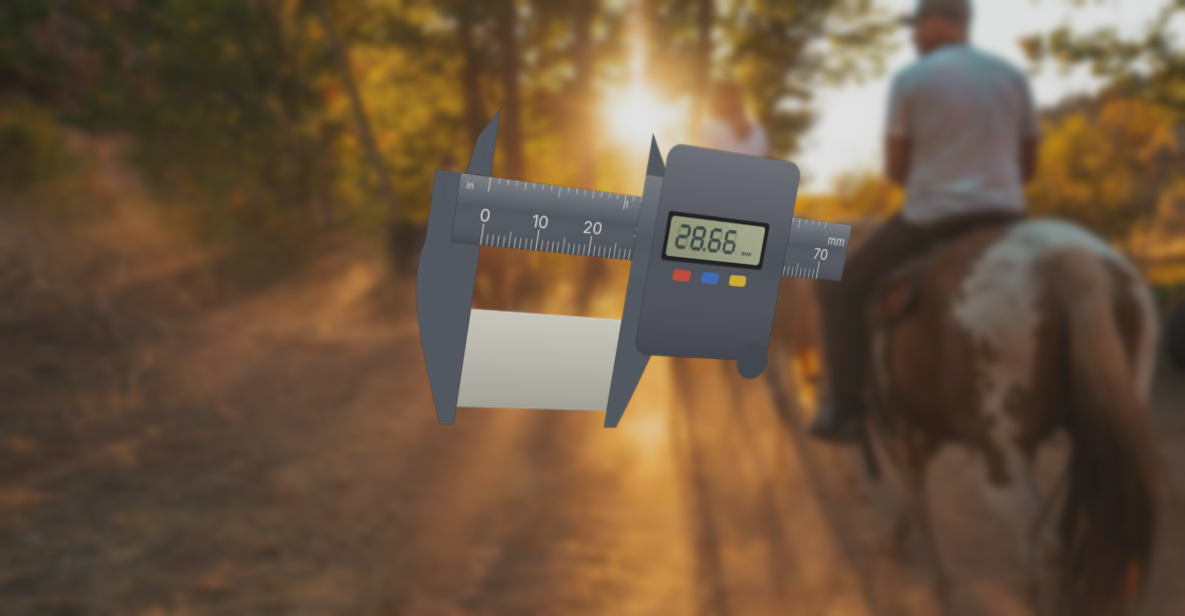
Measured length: 28.66 mm
